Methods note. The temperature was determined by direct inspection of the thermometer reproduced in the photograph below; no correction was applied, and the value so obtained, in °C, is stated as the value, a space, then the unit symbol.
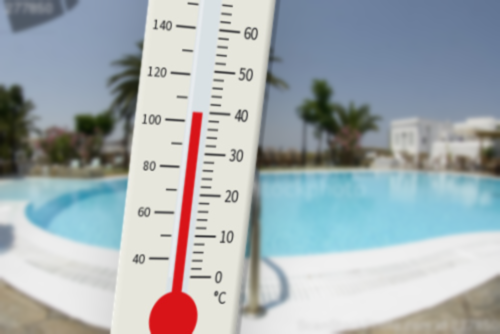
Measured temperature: 40 °C
